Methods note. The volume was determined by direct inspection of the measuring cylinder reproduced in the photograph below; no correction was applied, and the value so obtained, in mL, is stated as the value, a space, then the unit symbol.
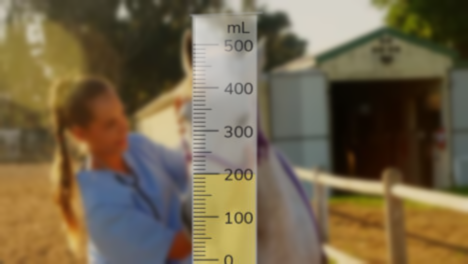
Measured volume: 200 mL
